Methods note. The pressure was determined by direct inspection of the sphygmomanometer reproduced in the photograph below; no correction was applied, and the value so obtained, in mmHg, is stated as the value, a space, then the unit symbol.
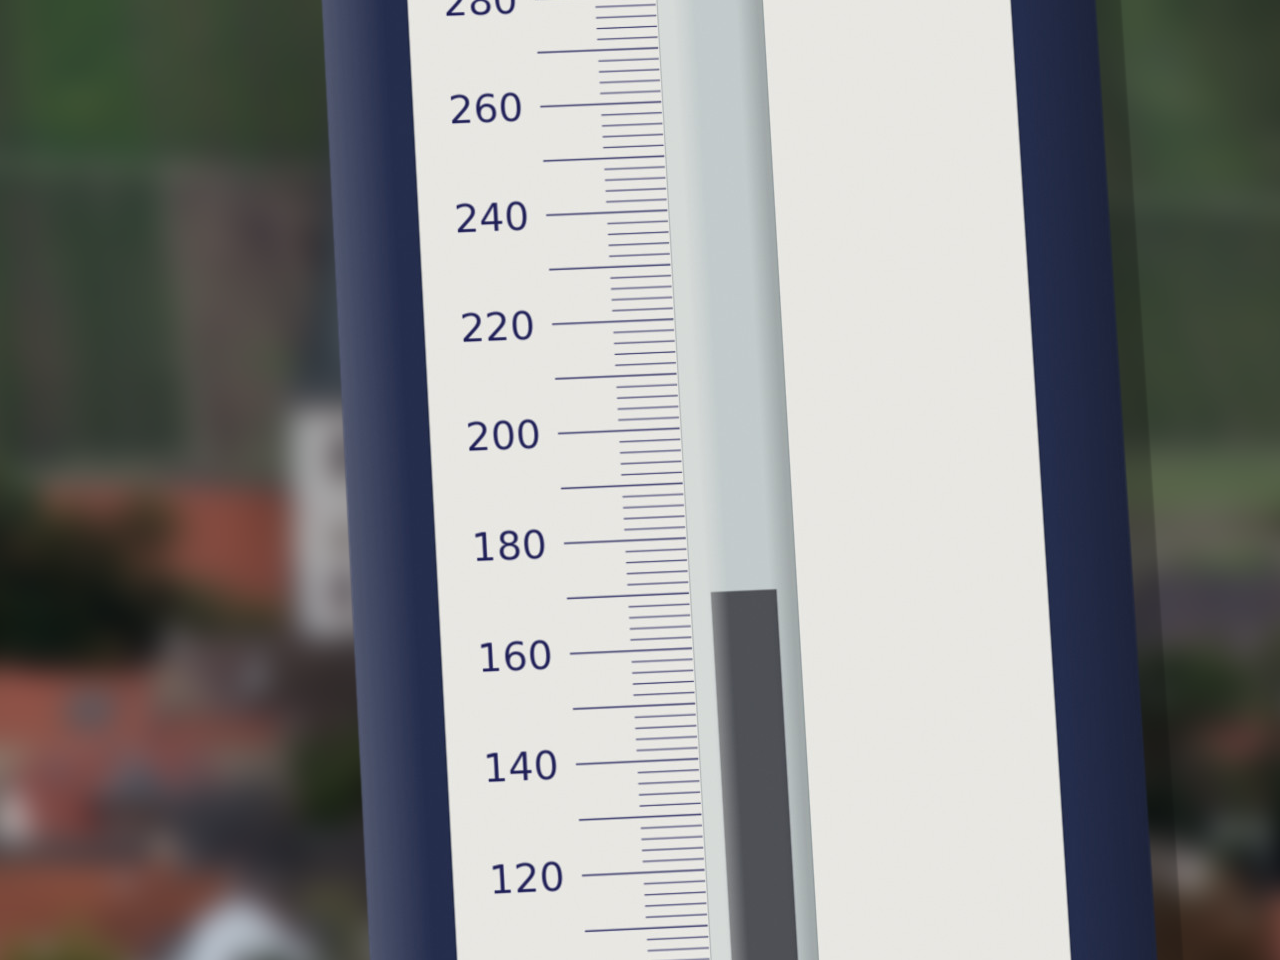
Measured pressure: 170 mmHg
